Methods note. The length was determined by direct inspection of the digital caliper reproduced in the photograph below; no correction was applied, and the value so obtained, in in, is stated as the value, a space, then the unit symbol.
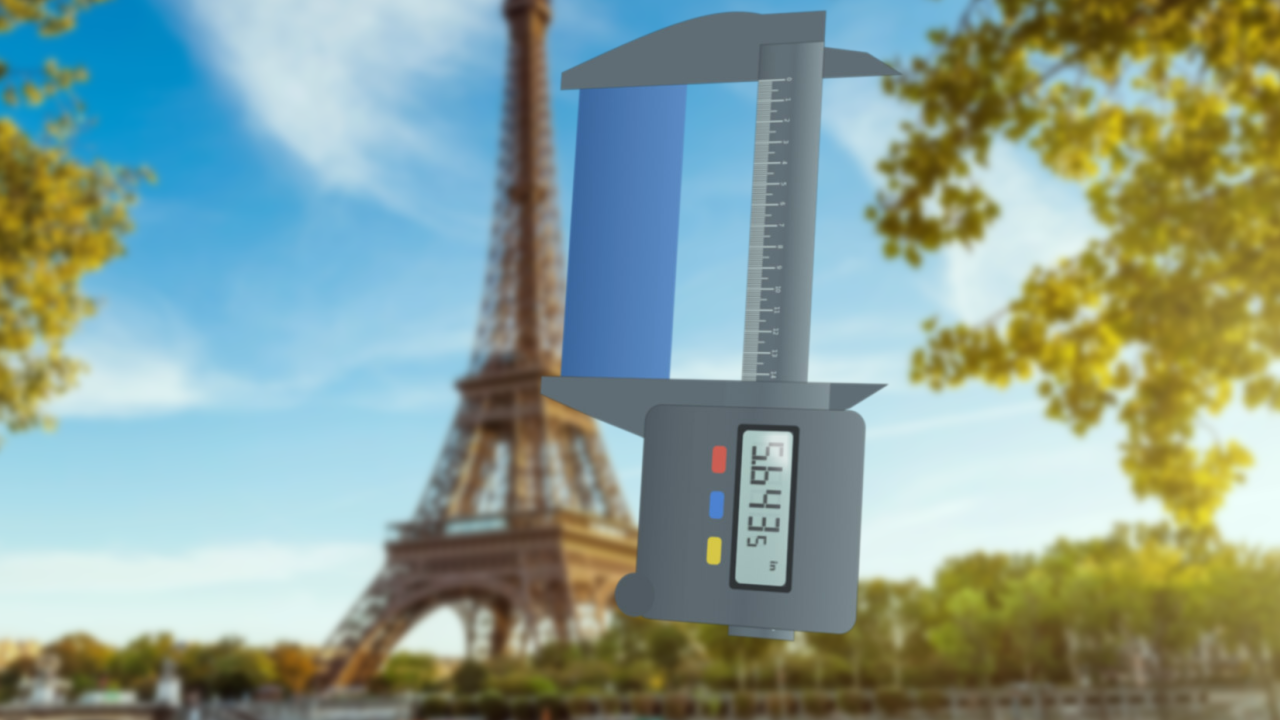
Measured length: 5.6435 in
